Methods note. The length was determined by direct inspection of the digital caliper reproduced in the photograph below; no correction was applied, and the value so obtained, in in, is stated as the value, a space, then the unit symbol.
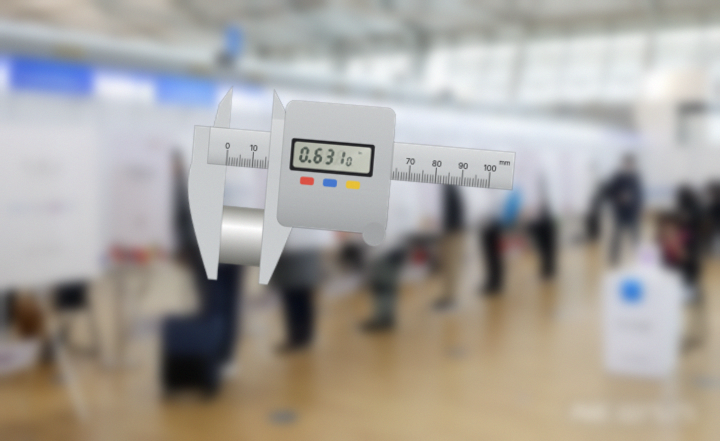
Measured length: 0.6310 in
